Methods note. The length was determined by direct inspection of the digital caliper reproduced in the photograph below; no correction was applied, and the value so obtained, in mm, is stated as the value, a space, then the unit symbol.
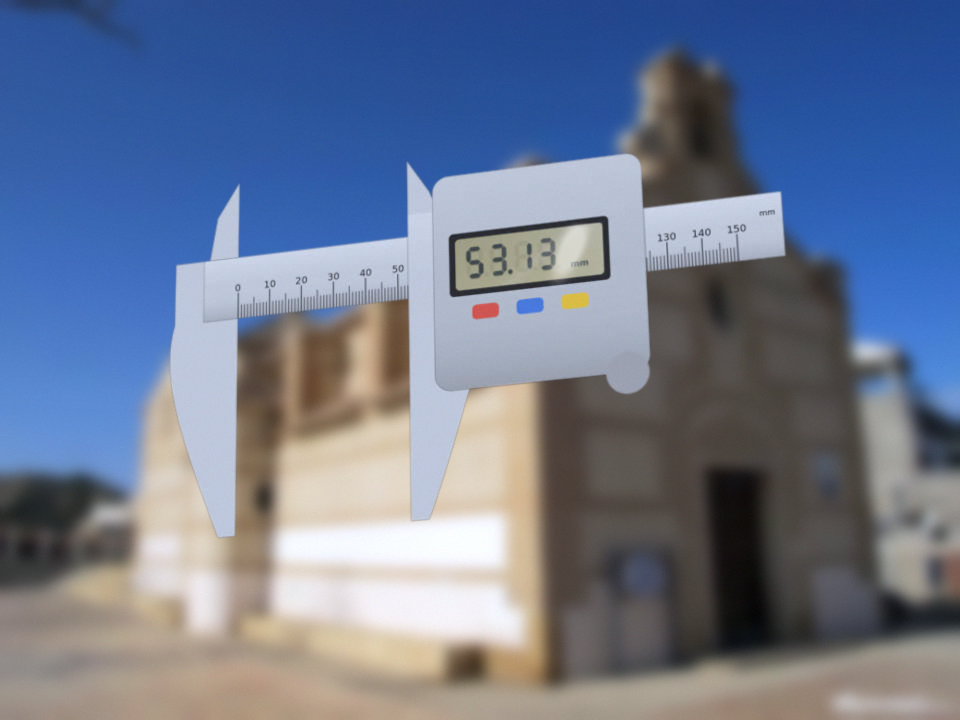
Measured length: 53.13 mm
